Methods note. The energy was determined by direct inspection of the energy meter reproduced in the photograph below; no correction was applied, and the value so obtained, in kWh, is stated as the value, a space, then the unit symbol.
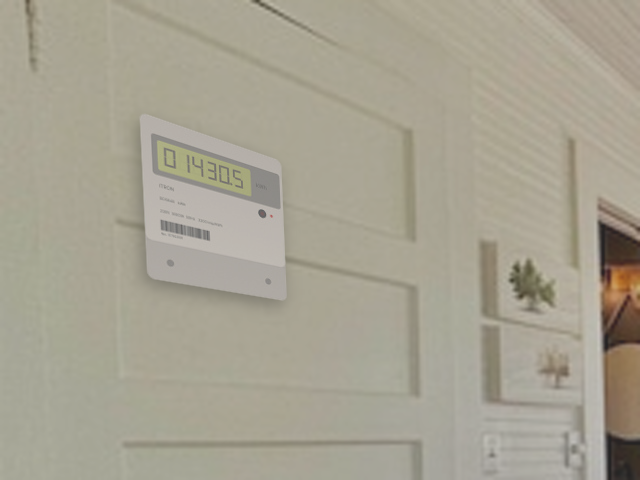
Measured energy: 1430.5 kWh
